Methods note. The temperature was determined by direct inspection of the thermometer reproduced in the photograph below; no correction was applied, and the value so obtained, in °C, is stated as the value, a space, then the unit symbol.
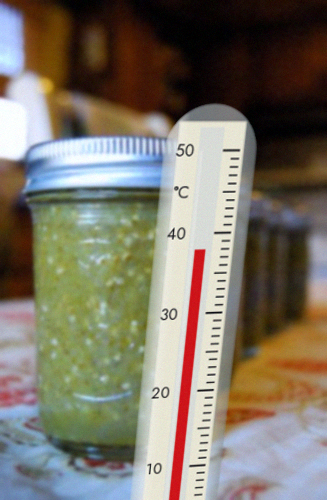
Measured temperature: 38 °C
